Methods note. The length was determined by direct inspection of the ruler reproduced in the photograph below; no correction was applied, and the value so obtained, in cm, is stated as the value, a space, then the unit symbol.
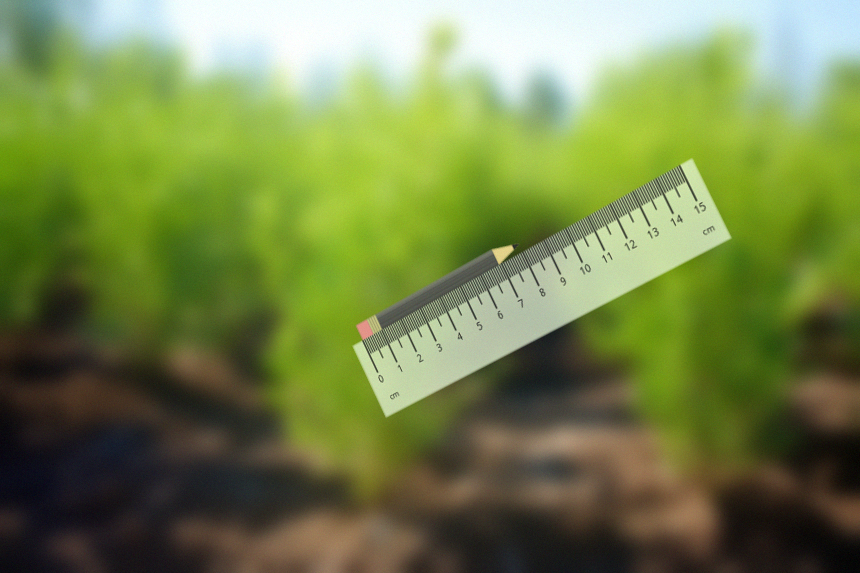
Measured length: 8 cm
